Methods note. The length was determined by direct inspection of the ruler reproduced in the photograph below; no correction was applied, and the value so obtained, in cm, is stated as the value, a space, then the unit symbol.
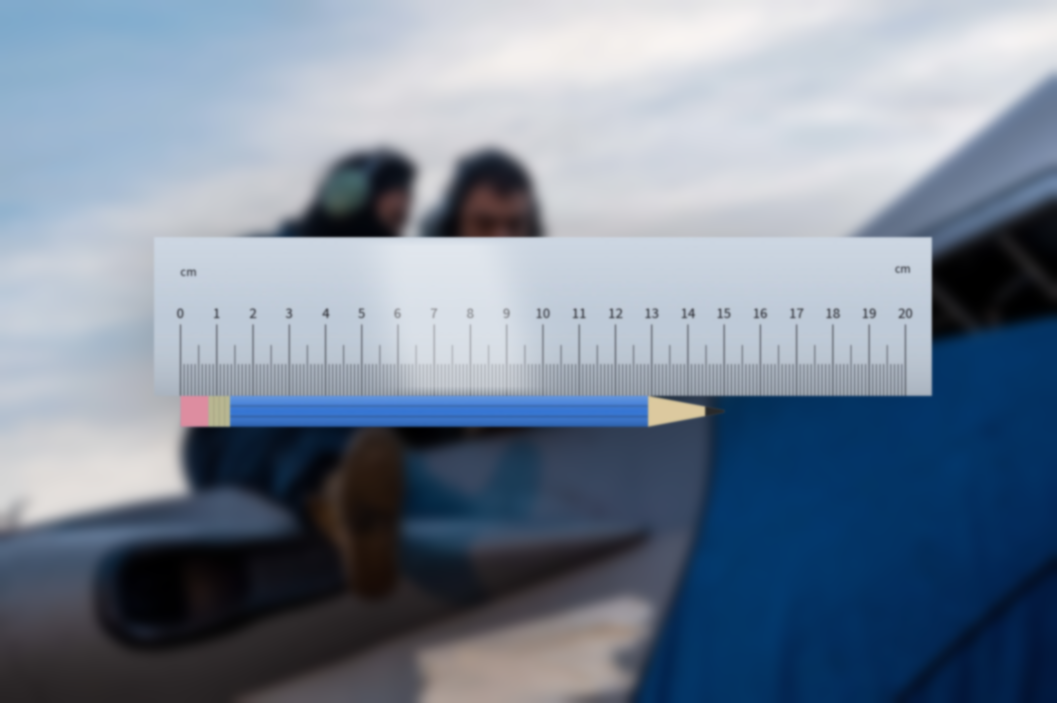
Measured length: 15 cm
